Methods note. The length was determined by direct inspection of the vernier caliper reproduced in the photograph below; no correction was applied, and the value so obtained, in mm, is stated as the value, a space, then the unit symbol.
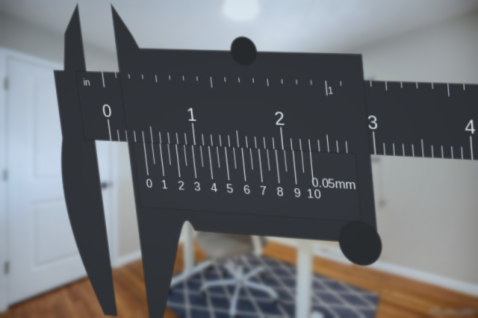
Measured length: 4.0 mm
